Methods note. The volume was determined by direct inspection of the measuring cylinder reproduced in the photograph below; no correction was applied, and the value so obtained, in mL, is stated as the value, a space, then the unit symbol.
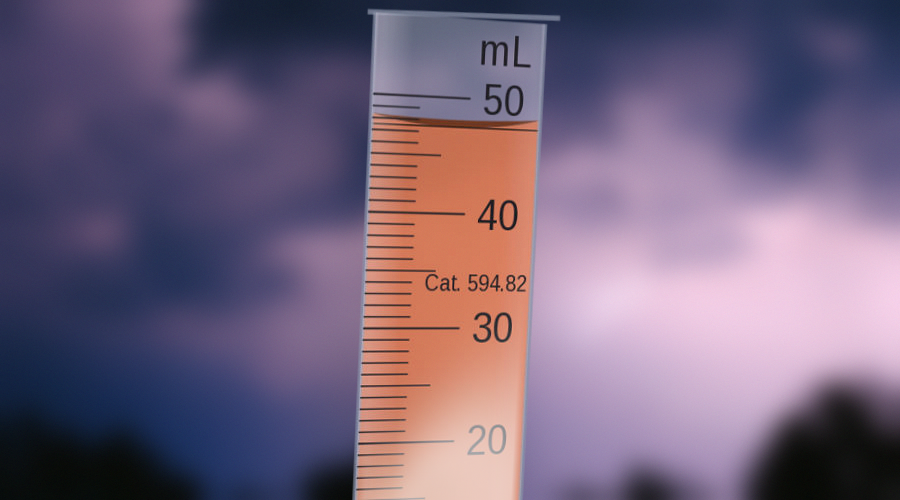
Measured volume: 47.5 mL
